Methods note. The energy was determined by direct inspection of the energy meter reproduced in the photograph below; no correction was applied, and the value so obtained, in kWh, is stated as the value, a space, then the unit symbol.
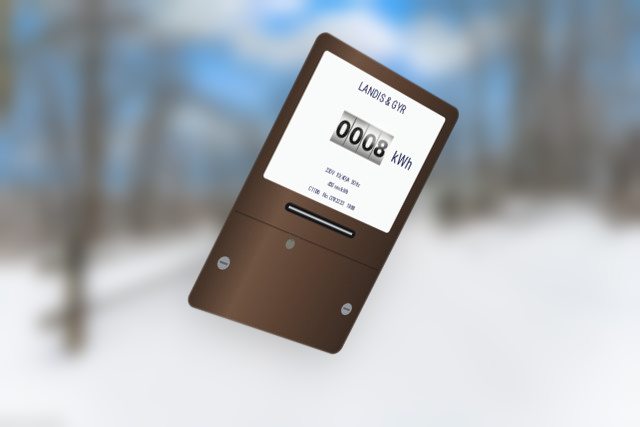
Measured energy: 8 kWh
